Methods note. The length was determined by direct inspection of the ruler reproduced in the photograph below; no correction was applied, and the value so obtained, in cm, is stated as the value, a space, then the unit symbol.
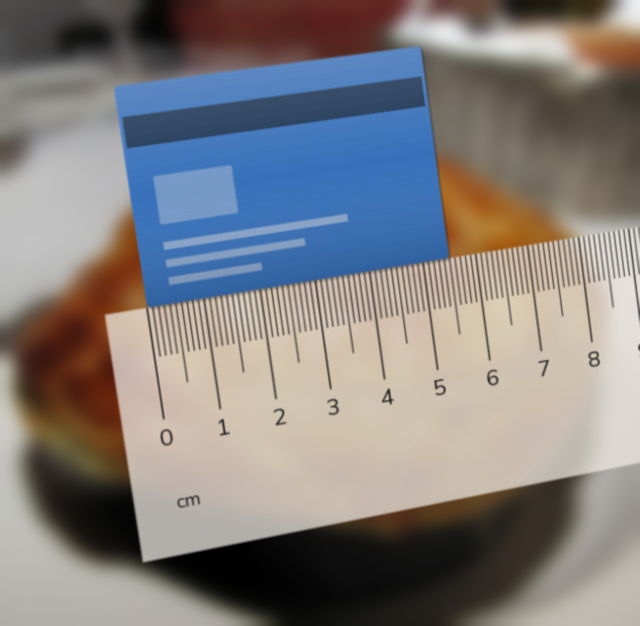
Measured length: 5.5 cm
